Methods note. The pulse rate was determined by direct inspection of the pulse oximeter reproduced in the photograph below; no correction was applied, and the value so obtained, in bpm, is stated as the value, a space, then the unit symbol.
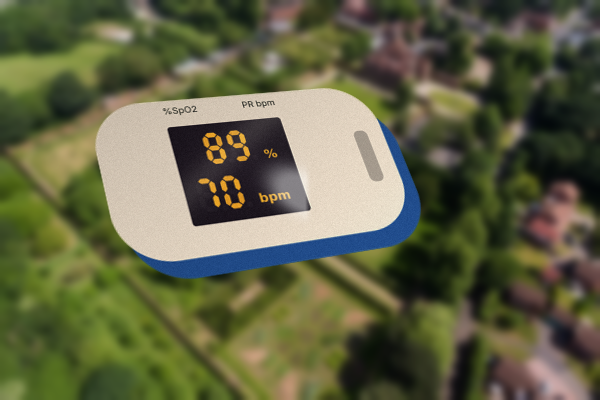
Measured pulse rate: 70 bpm
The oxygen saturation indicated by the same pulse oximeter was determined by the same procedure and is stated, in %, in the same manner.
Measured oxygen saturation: 89 %
